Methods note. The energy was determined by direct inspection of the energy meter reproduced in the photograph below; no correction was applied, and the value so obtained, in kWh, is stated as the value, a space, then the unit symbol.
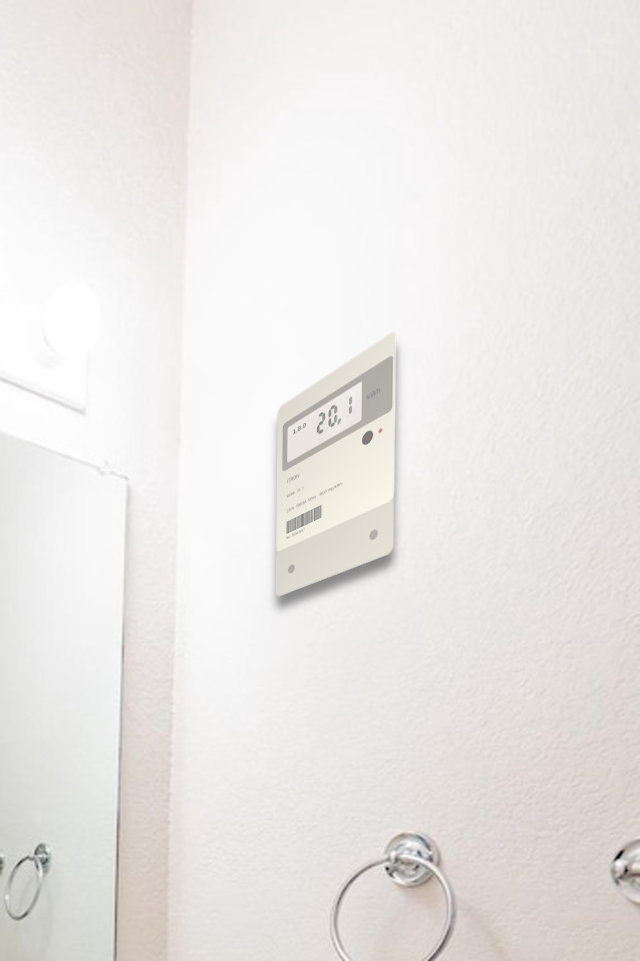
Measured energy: 20.1 kWh
